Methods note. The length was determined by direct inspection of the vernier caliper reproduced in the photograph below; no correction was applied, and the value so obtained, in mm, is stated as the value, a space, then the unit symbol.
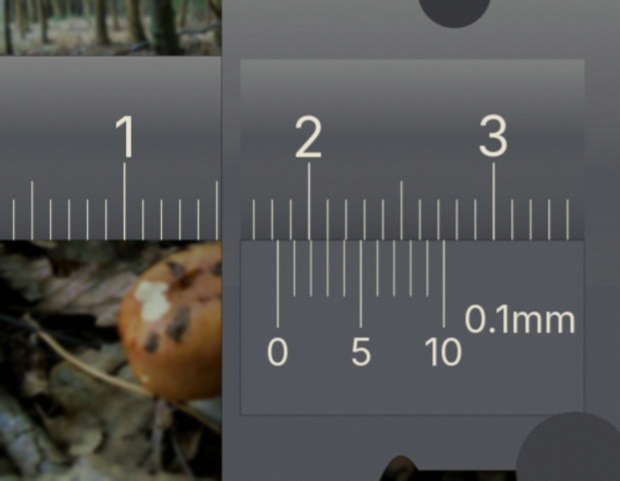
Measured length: 18.3 mm
